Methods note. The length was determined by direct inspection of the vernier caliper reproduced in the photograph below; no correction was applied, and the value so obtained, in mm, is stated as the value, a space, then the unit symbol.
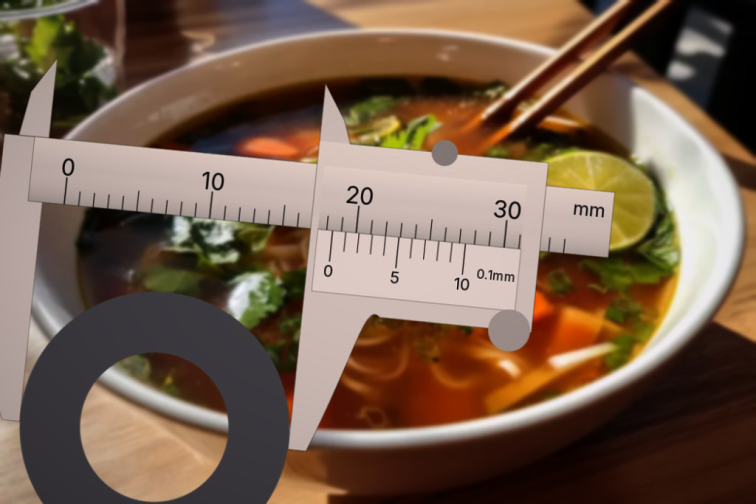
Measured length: 18.4 mm
